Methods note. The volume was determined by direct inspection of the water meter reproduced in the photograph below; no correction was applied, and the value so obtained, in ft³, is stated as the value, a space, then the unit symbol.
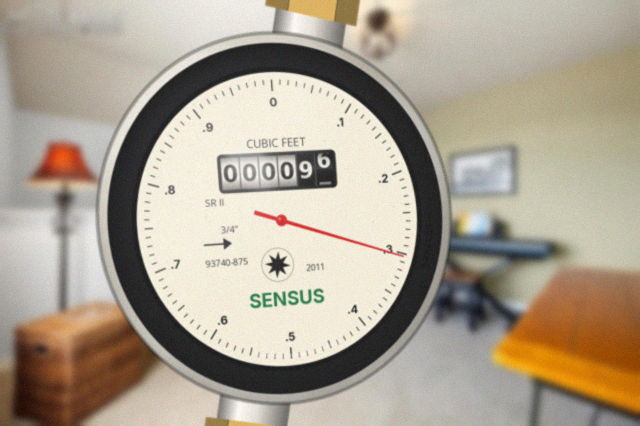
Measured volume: 96.30 ft³
